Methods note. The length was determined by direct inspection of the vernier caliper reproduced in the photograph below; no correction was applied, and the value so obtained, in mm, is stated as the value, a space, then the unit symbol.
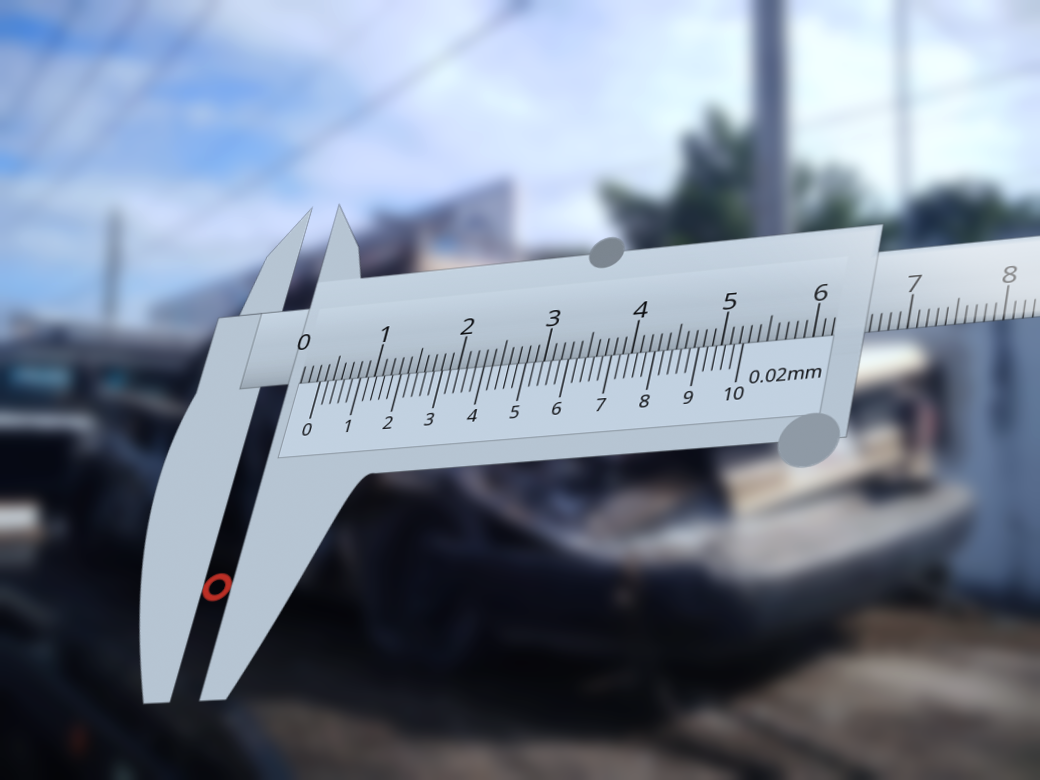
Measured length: 3.4 mm
